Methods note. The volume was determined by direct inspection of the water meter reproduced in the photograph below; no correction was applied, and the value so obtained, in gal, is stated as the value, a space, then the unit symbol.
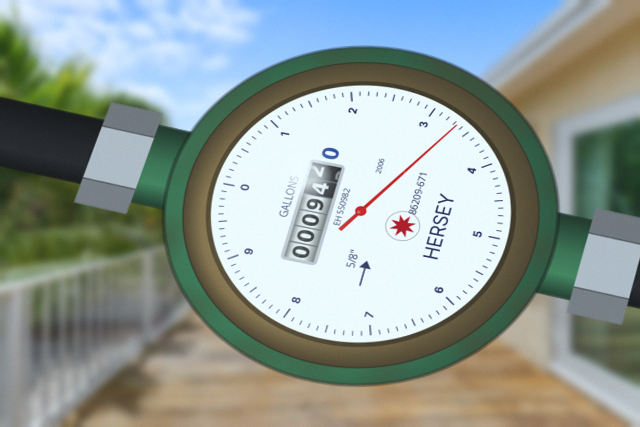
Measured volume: 9423.3 gal
